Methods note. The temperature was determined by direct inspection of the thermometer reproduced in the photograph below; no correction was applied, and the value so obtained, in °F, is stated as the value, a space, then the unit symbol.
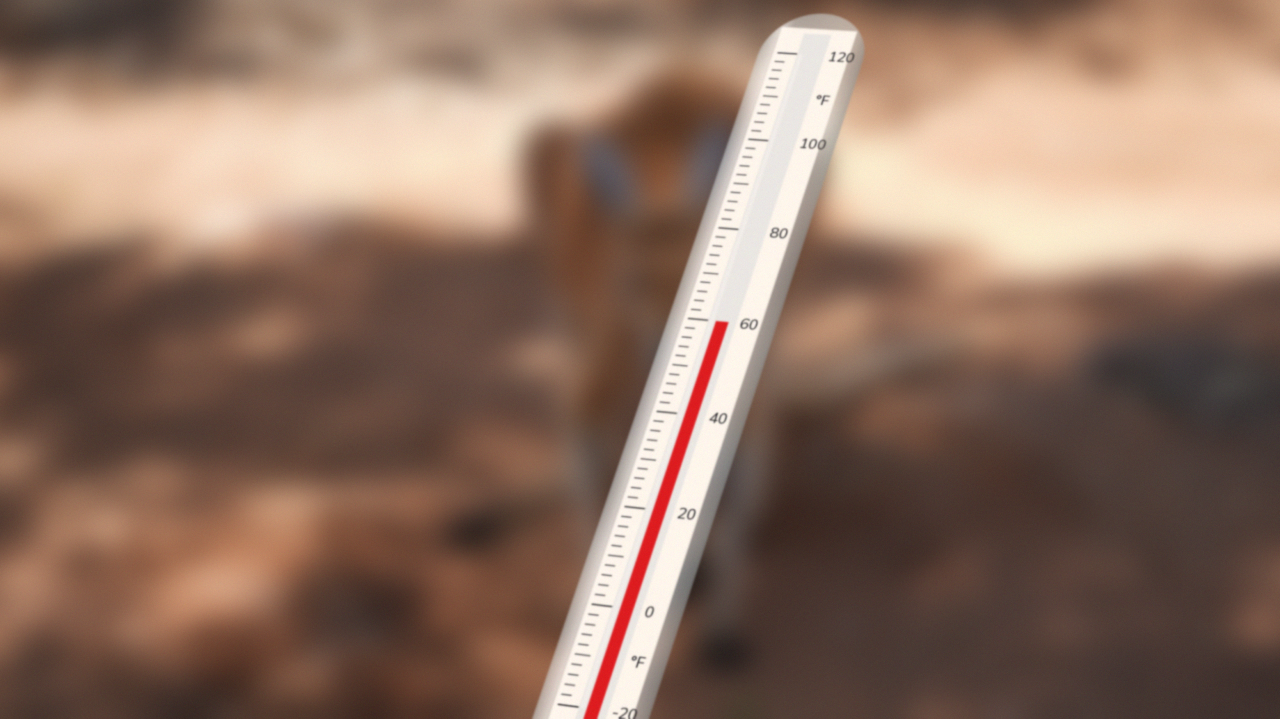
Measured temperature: 60 °F
